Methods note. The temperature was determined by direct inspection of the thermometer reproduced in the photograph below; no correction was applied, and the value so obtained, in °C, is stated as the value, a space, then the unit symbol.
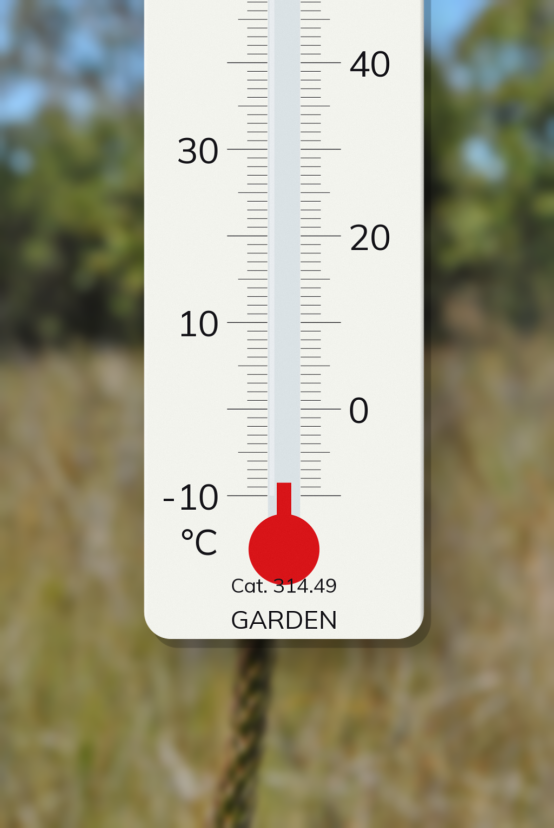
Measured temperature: -8.5 °C
